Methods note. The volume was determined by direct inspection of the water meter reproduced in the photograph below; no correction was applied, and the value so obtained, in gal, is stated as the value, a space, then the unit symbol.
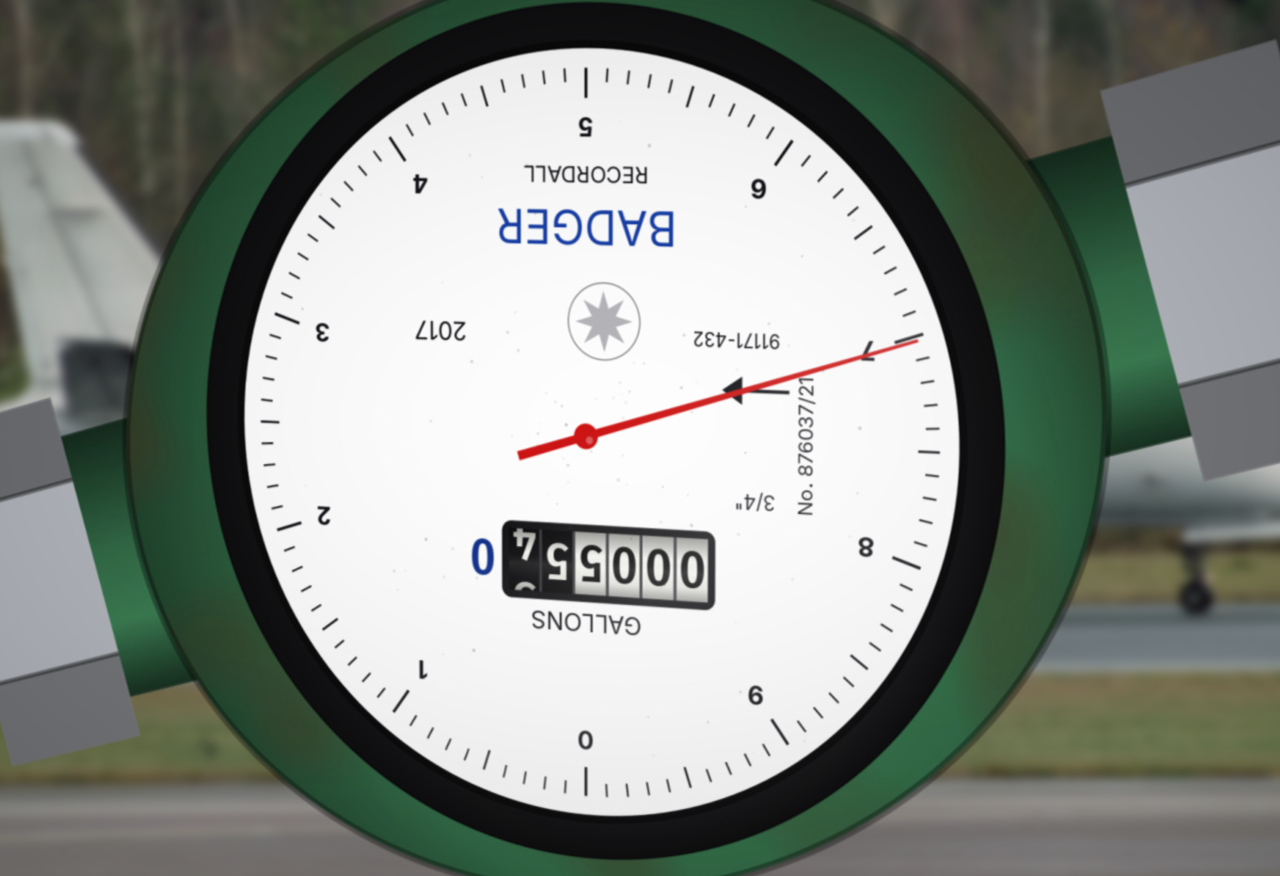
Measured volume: 5537.0 gal
